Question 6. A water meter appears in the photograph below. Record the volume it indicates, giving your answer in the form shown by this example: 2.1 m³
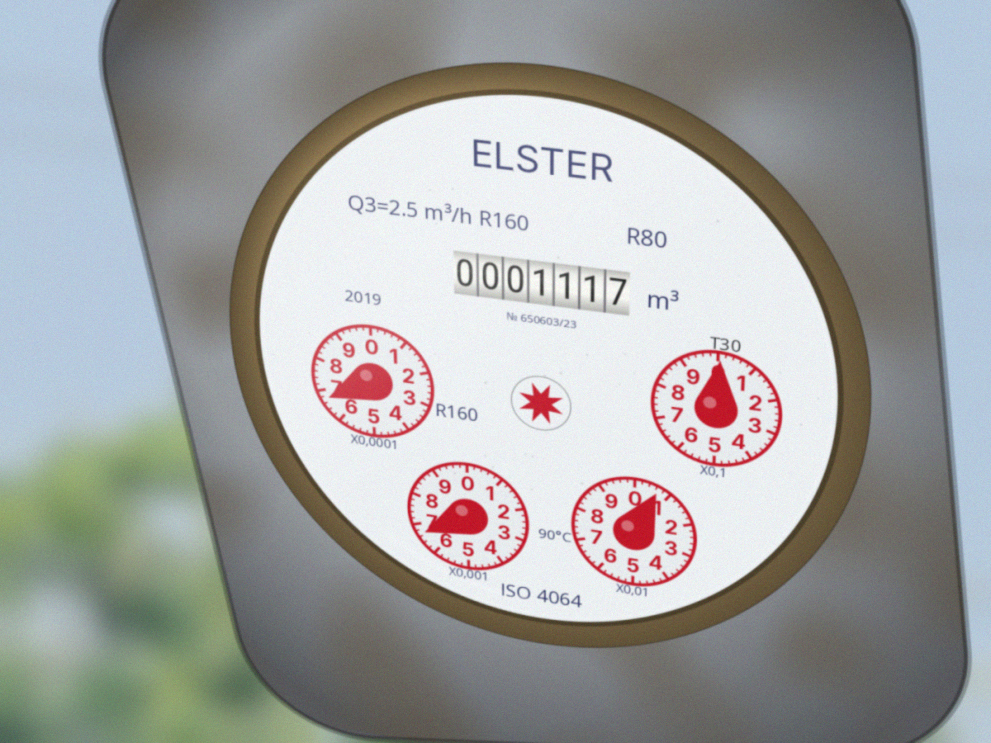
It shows 1117.0066 m³
